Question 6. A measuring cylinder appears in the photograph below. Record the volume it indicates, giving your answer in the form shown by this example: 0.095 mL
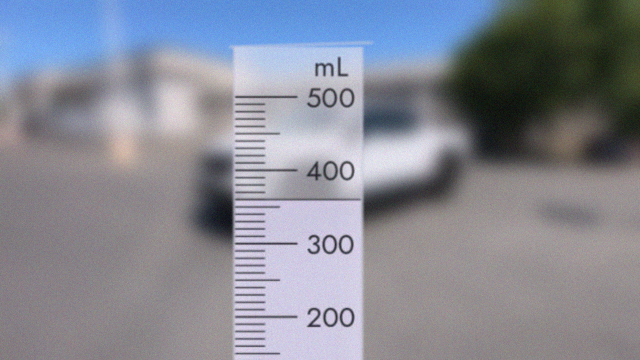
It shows 360 mL
